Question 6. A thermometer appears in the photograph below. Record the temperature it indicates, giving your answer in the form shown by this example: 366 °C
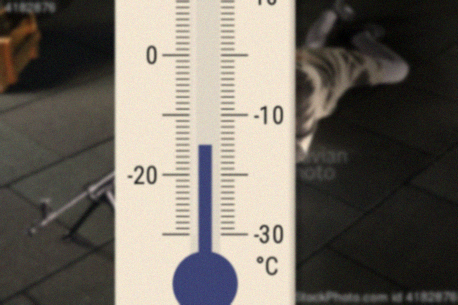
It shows -15 °C
